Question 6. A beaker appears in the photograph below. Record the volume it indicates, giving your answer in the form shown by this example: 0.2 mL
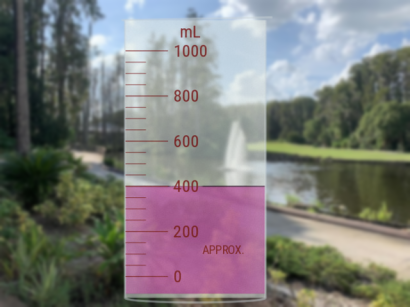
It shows 400 mL
